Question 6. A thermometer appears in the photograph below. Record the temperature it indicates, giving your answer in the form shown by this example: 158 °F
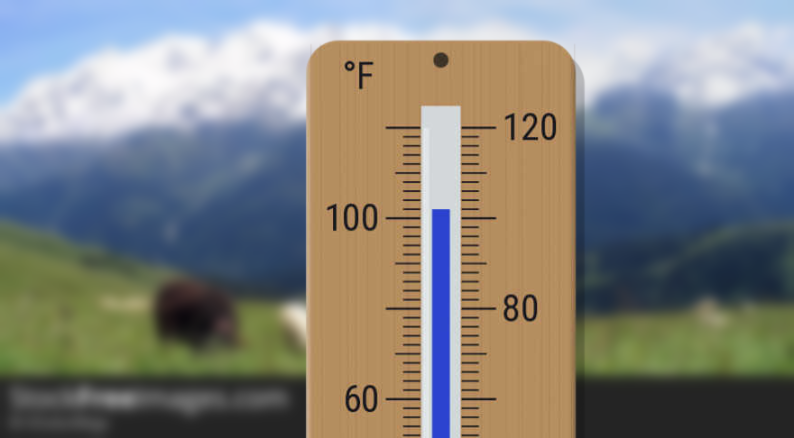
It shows 102 °F
